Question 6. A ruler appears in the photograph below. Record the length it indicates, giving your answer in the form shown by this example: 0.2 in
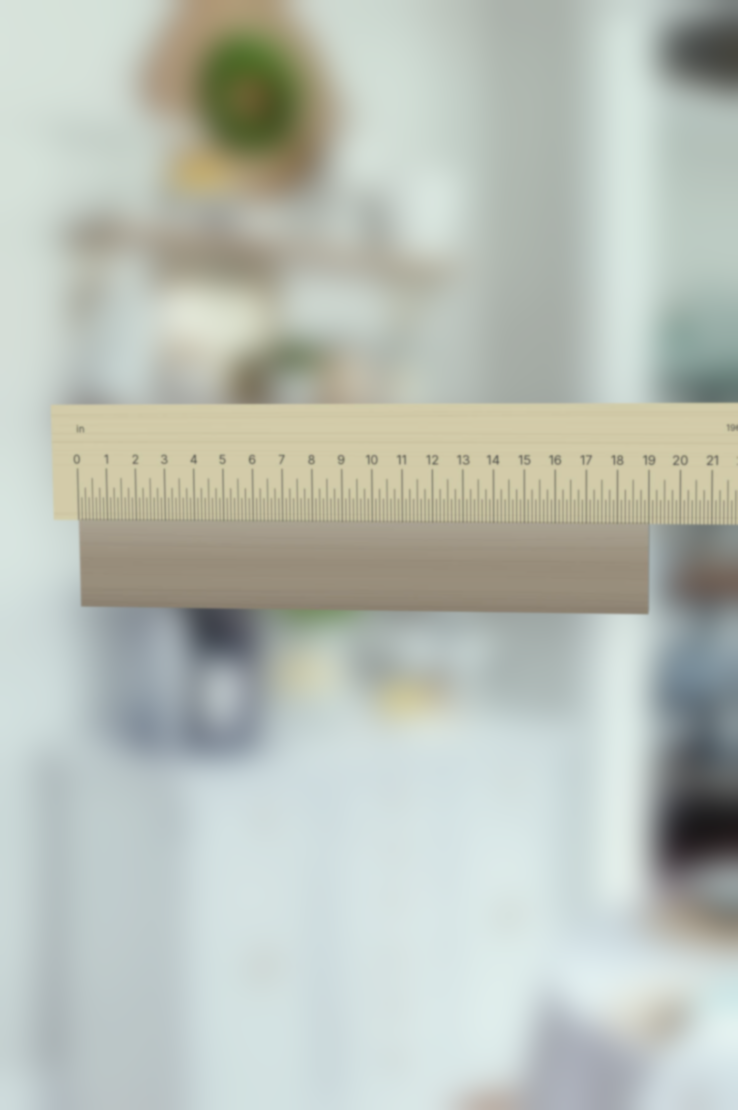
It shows 19 in
